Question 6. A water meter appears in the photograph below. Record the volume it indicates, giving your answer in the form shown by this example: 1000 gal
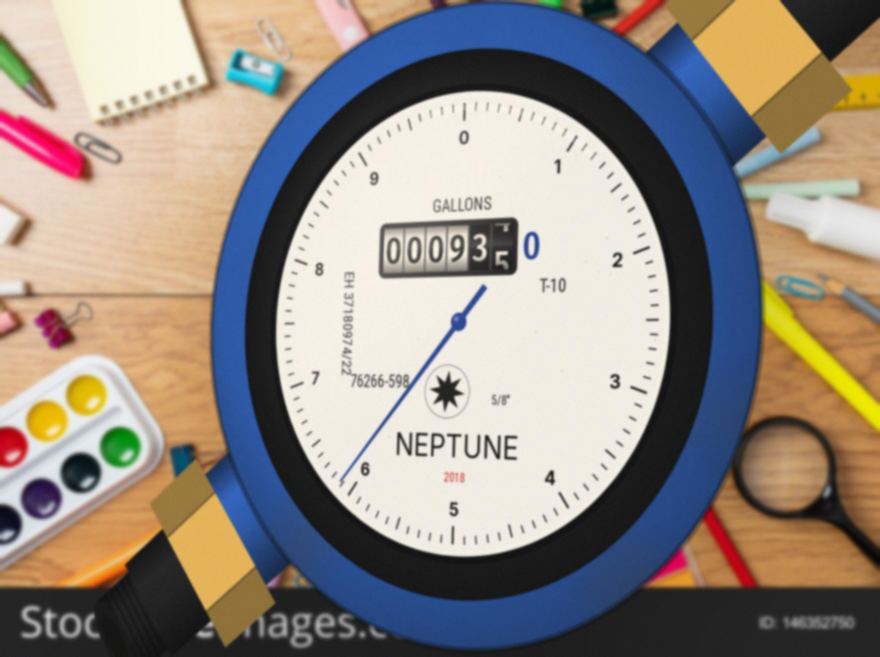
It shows 9346.1 gal
